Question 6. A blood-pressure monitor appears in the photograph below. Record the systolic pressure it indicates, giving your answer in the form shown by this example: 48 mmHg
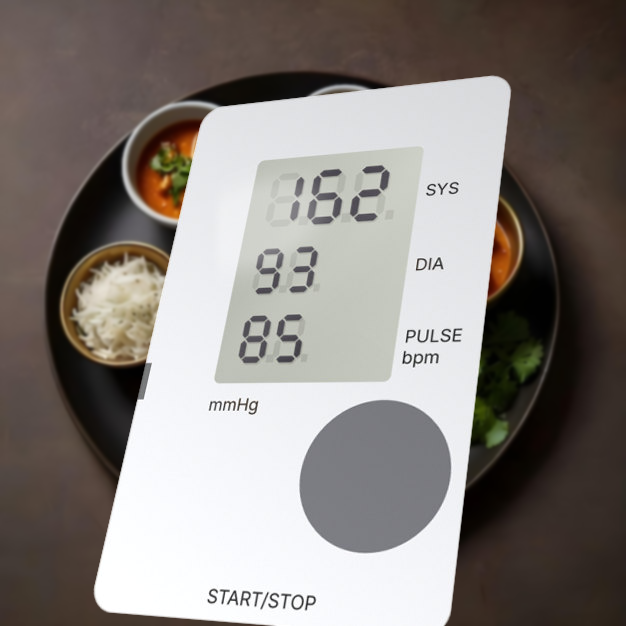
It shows 162 mmHg
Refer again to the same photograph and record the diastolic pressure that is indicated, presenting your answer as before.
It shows 93 mmHg
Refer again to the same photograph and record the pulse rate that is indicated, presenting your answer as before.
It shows 85 bpm
